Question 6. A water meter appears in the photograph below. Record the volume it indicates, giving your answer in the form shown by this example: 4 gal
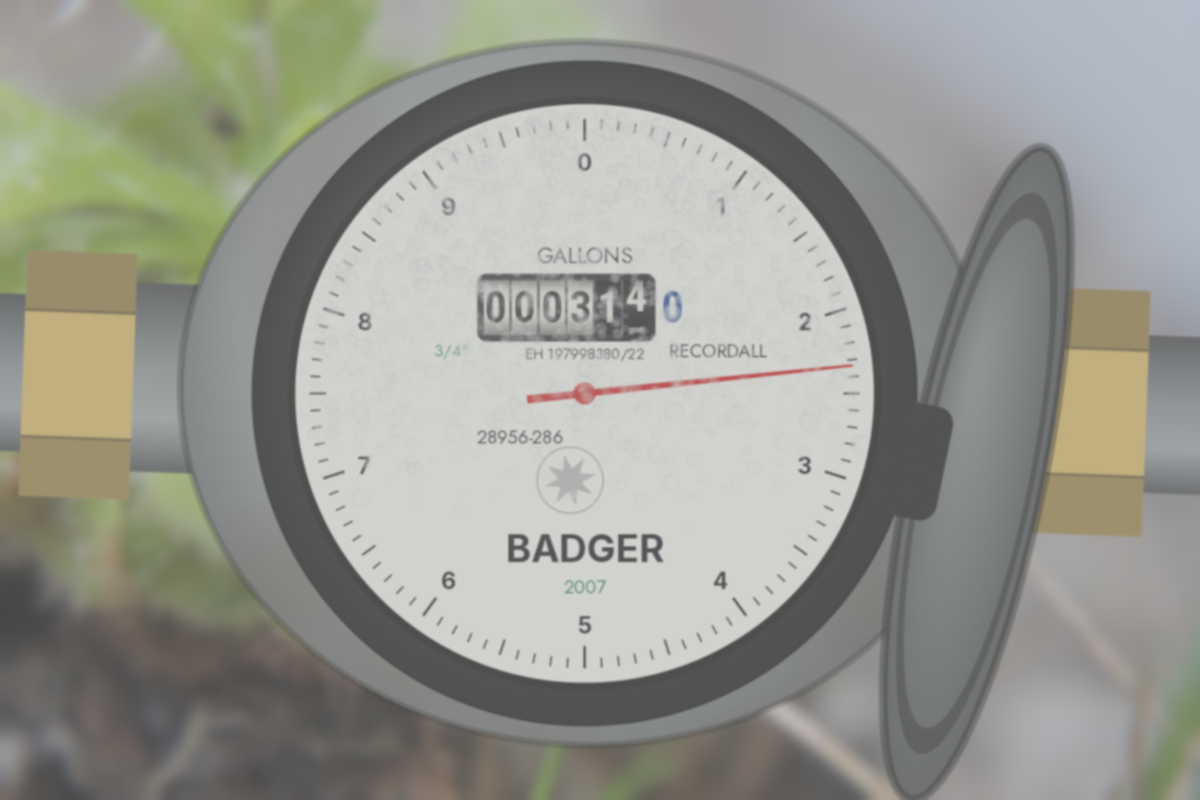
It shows 3142.3 gal
